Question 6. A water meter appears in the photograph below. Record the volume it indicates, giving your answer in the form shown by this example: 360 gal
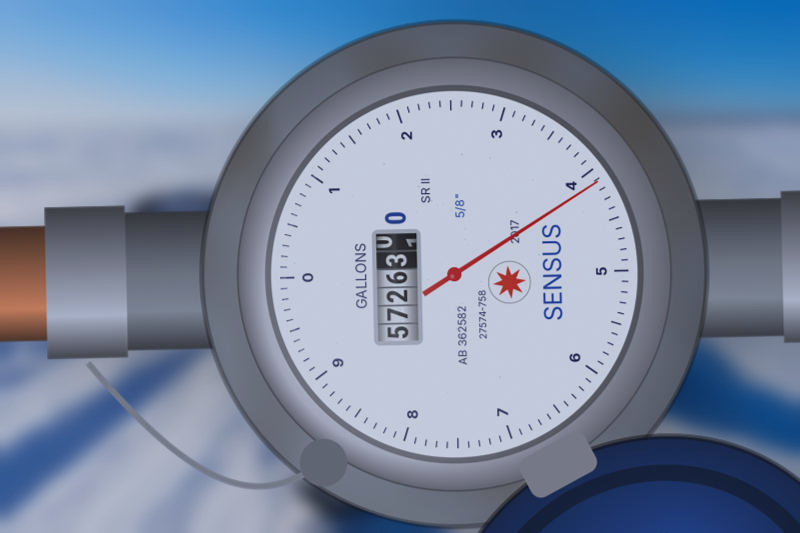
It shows 5726304.1 gal
